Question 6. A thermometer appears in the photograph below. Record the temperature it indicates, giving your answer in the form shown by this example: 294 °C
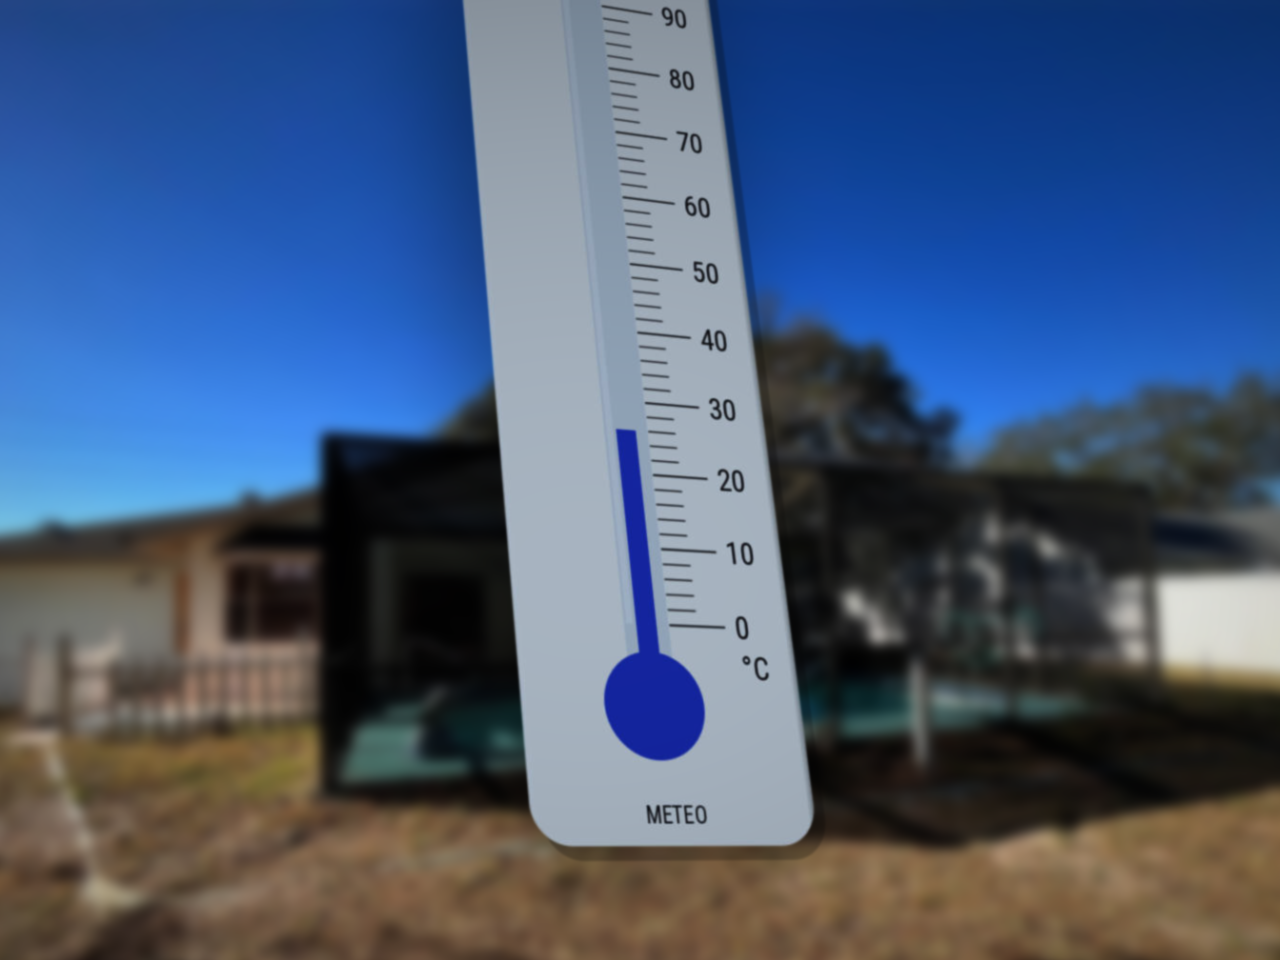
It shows 26 °C
